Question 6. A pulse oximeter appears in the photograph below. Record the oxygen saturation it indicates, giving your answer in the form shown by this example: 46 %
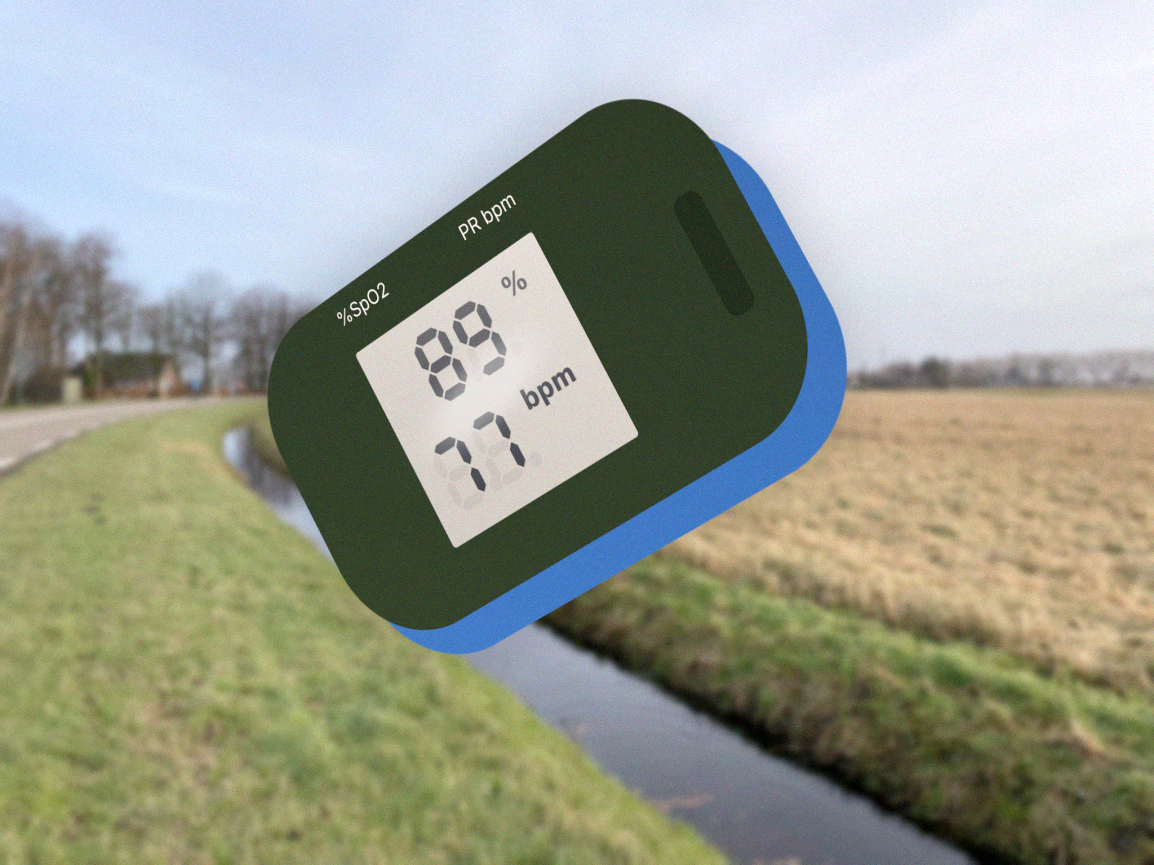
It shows 89 %
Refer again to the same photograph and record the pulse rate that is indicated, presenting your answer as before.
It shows 77 bpm
